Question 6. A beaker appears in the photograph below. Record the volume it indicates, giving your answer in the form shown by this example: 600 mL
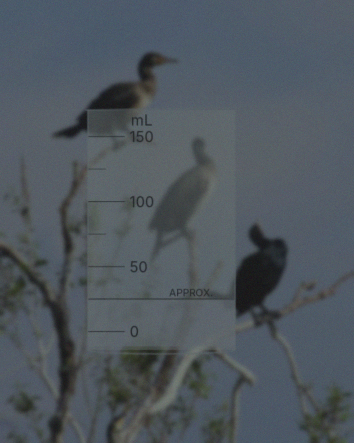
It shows 25 mL
